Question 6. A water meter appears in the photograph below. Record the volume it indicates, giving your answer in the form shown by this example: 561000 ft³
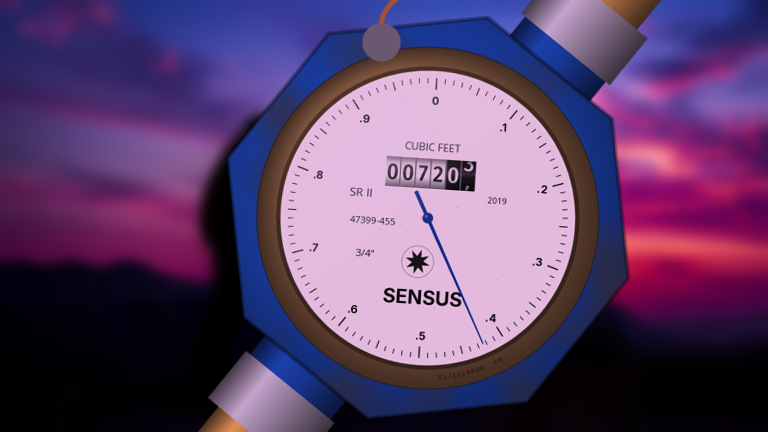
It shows 7203.42 ft³
